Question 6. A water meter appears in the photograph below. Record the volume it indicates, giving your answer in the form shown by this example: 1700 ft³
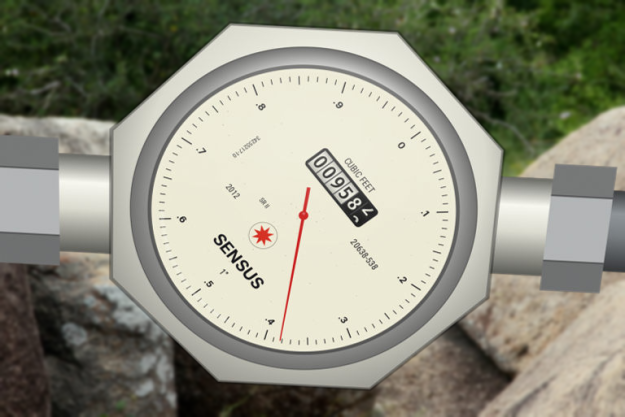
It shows 9582.38 ft³
